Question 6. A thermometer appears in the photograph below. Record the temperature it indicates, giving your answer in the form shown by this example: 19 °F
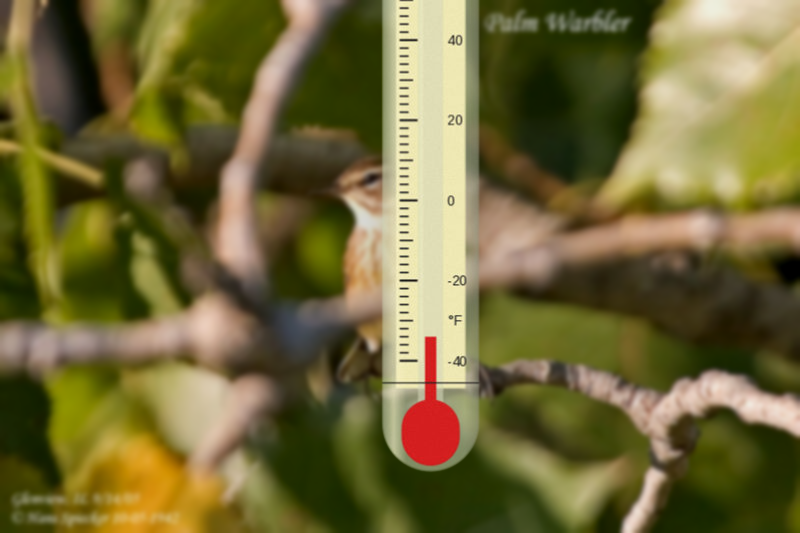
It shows -34 °F
